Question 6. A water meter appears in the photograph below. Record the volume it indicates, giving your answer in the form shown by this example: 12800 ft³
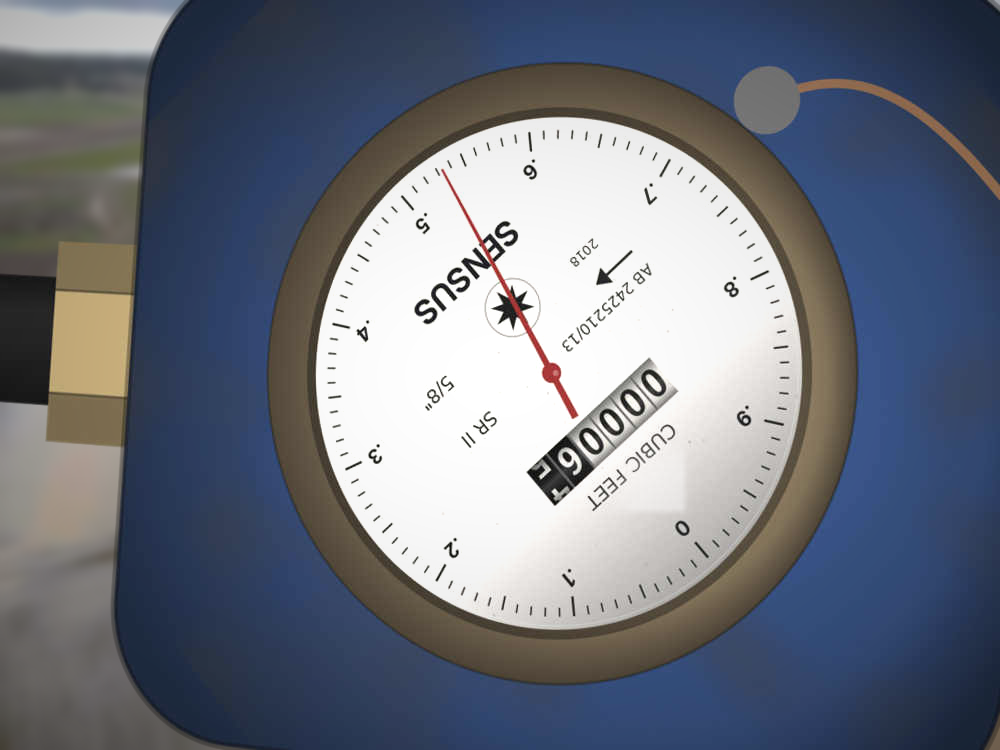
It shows 64.53 ft³
